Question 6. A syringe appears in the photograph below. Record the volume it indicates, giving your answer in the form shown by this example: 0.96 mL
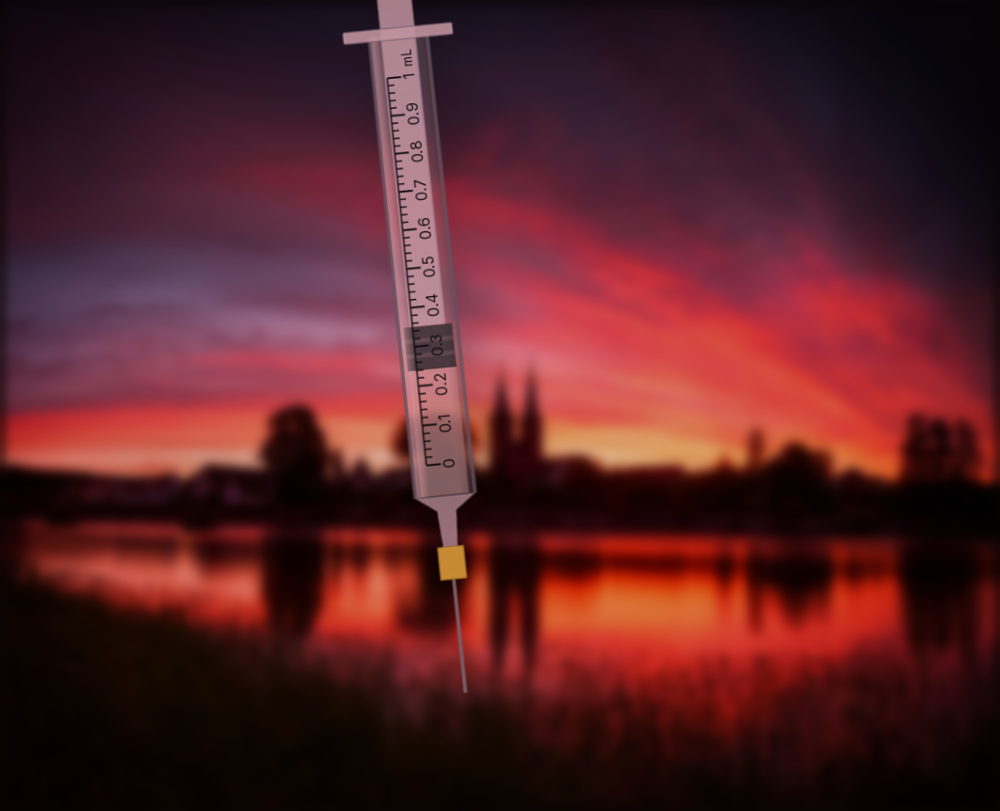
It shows 0.24 mL
